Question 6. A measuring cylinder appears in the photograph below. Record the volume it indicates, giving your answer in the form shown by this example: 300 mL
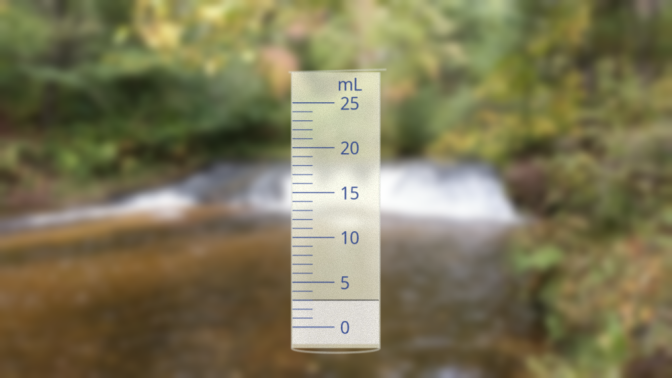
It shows 3 mL
